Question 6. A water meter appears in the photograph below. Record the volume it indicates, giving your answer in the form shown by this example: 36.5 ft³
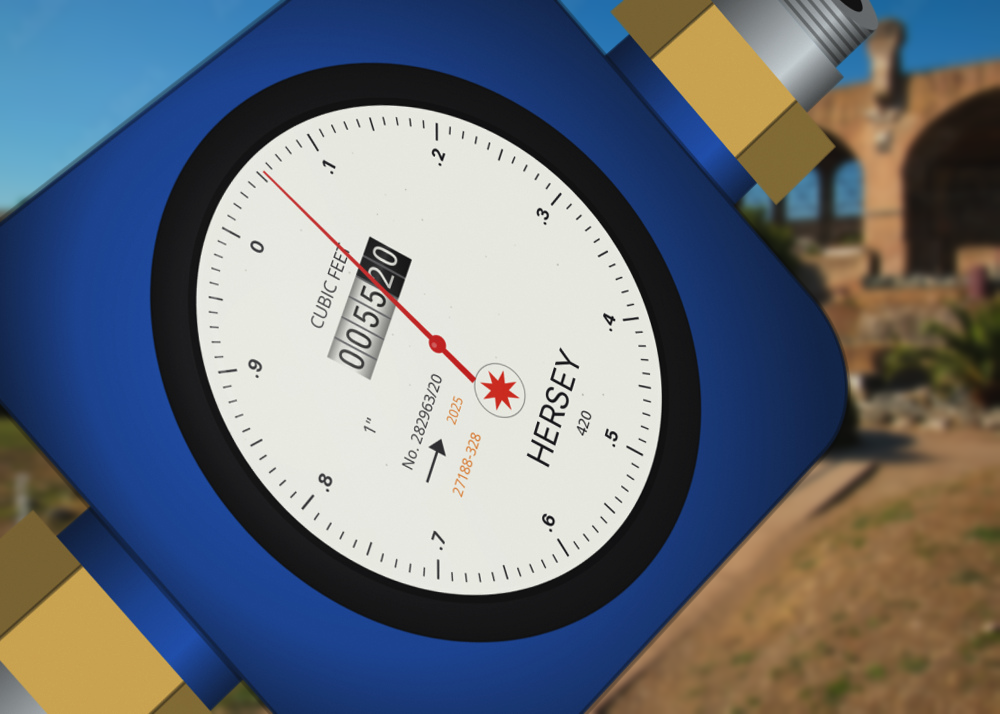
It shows 5520.05 ft³
